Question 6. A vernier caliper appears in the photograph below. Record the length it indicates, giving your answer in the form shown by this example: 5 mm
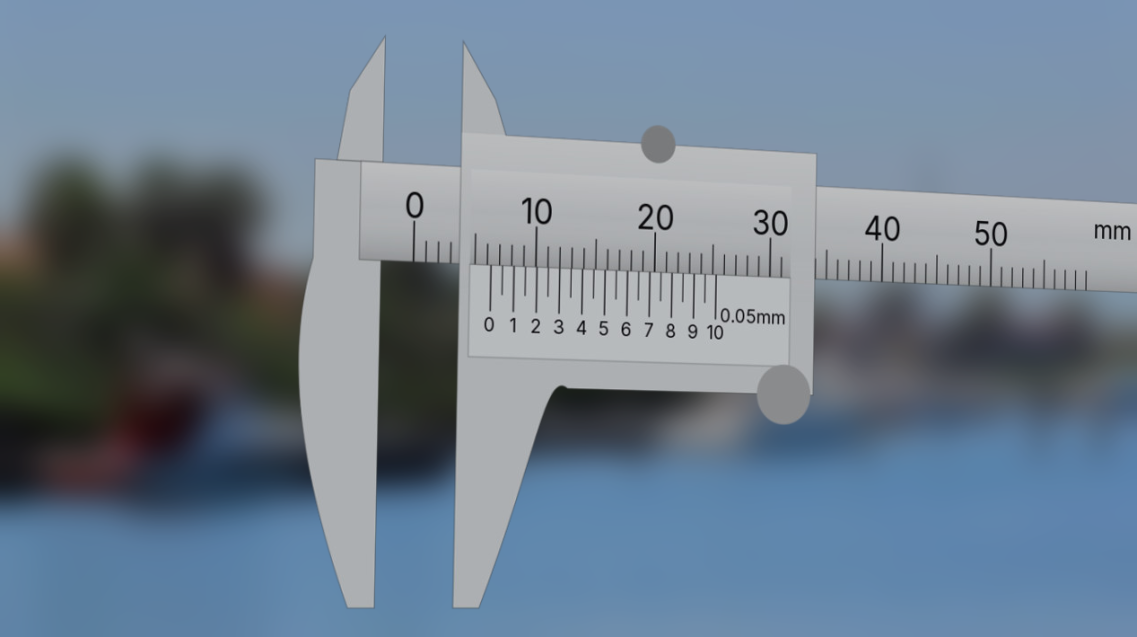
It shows 6.3 mm
